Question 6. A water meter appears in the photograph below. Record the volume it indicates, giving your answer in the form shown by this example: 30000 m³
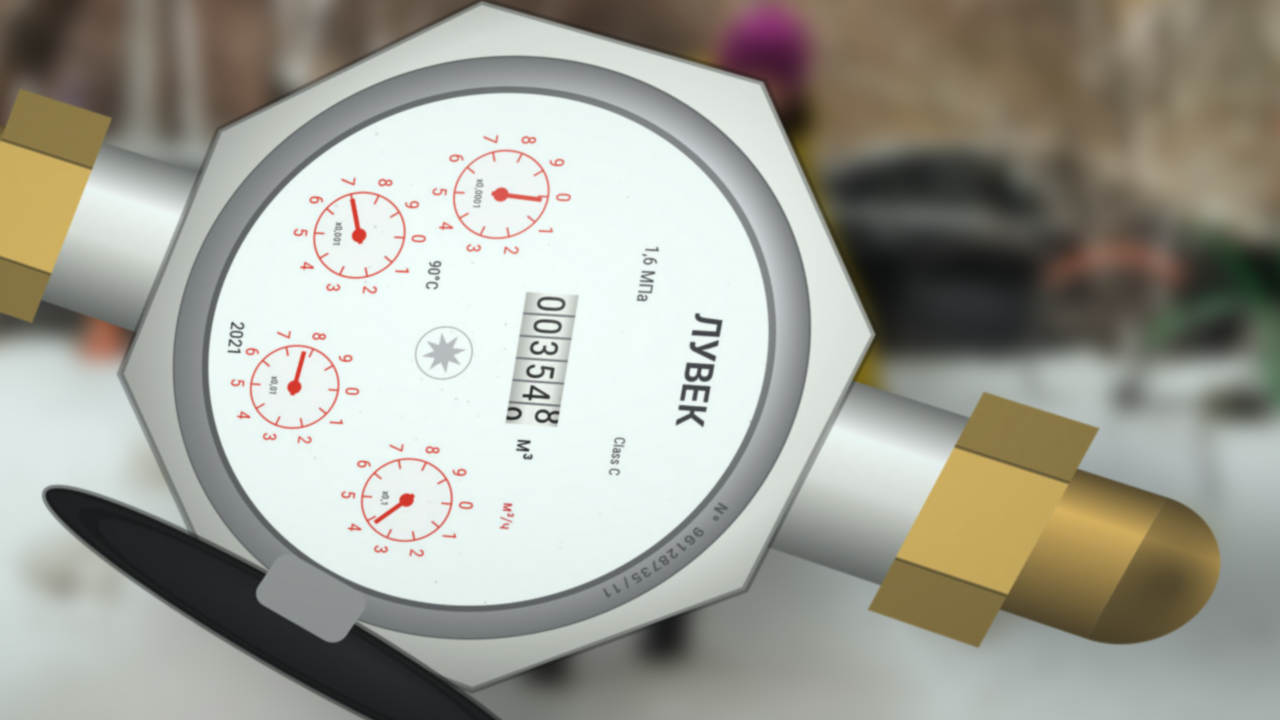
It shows 3548.3770 m³
